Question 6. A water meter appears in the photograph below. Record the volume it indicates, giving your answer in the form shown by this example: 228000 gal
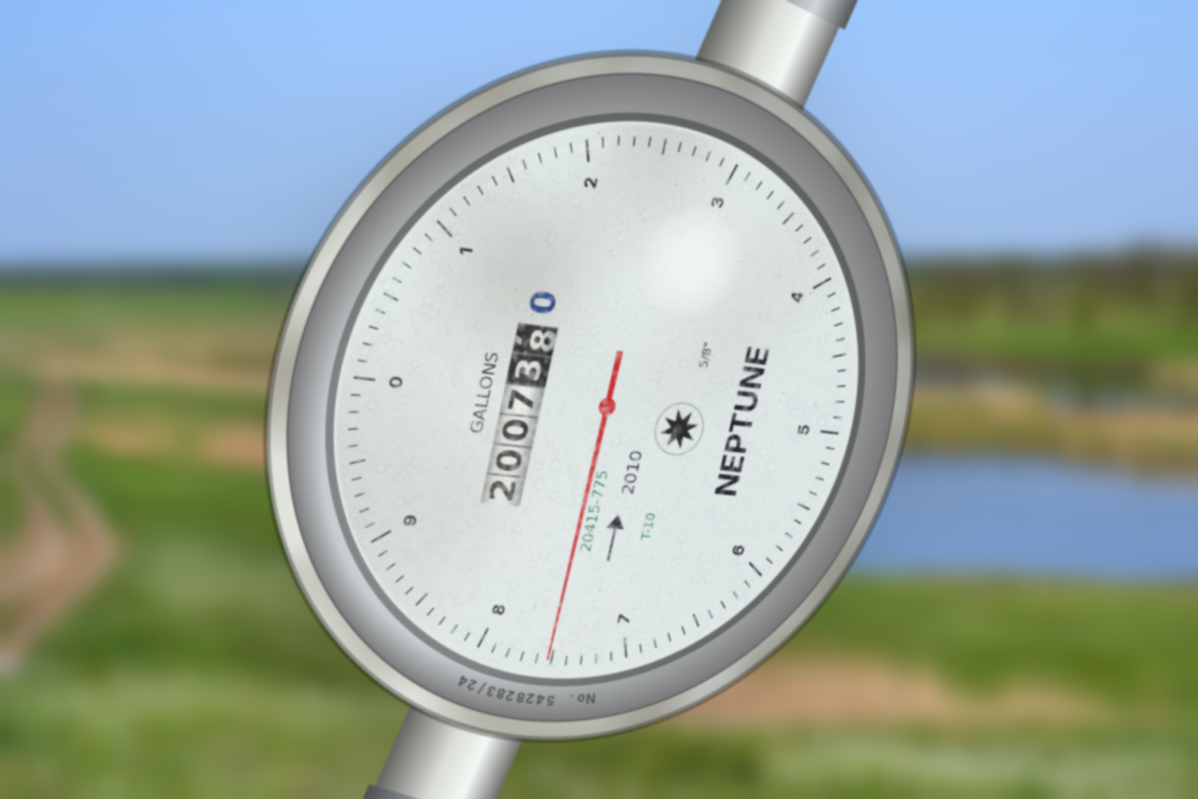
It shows 2007377.5 gal
